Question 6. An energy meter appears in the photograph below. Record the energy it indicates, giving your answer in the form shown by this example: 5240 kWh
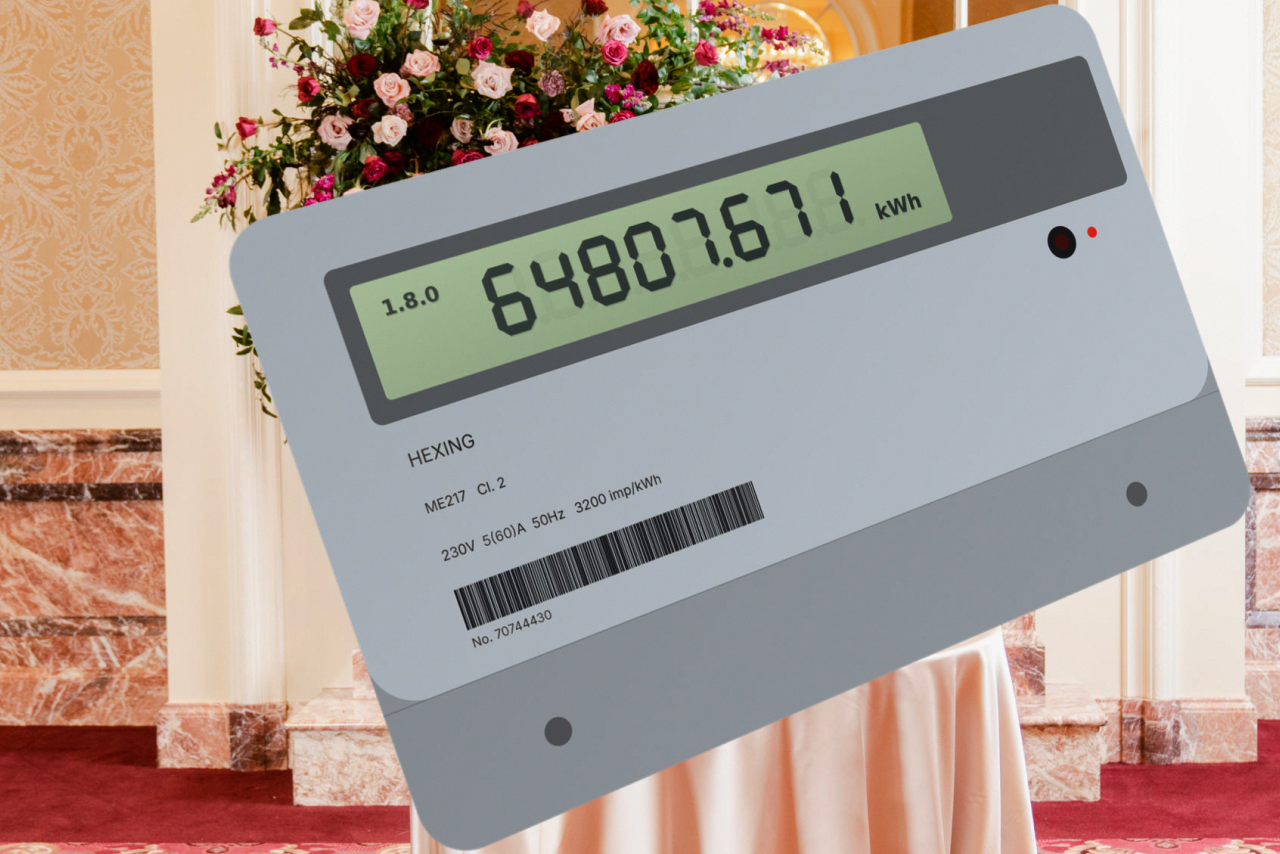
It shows 64807.671 kWh
